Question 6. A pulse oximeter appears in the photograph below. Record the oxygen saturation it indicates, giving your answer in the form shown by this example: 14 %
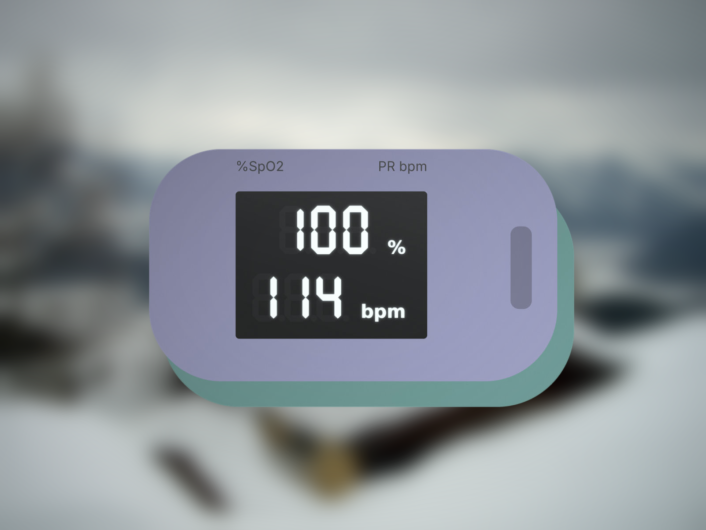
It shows 100 %
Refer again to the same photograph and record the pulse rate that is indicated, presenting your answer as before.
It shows 114 bpm
